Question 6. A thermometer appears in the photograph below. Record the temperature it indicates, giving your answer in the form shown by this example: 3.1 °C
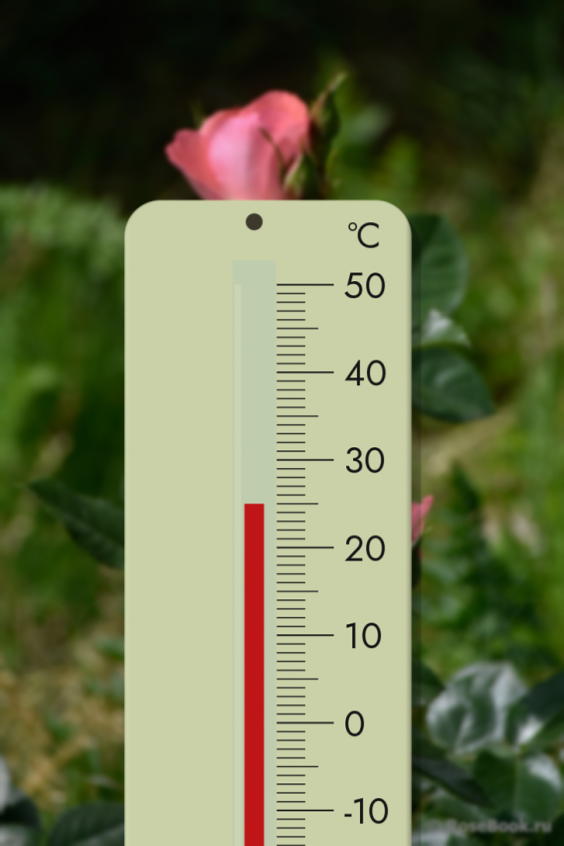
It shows 25 °C
